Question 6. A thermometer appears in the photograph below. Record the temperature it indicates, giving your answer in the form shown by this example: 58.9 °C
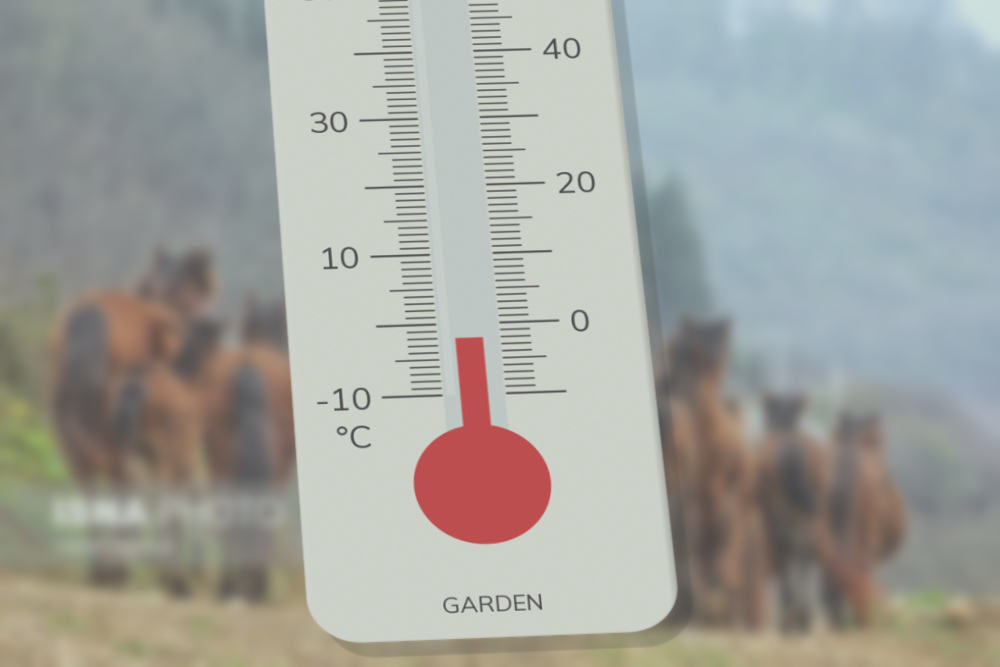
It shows -2 °C
